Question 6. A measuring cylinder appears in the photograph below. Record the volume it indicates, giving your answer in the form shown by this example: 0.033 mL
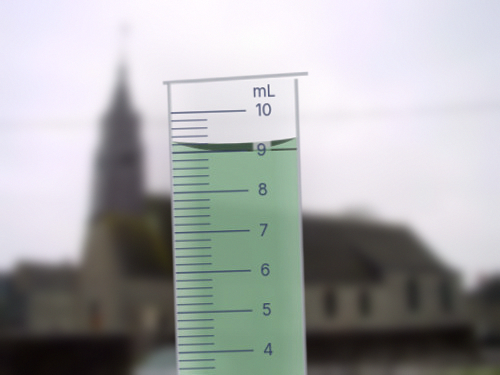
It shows 9 mL
